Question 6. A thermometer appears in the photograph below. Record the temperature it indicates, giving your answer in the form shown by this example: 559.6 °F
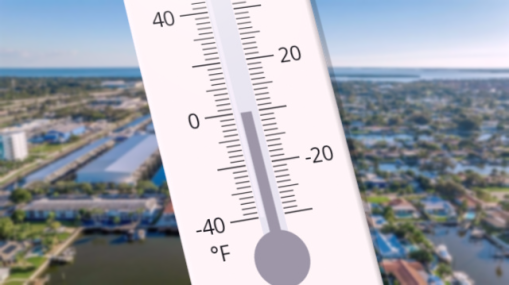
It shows 0 °F
